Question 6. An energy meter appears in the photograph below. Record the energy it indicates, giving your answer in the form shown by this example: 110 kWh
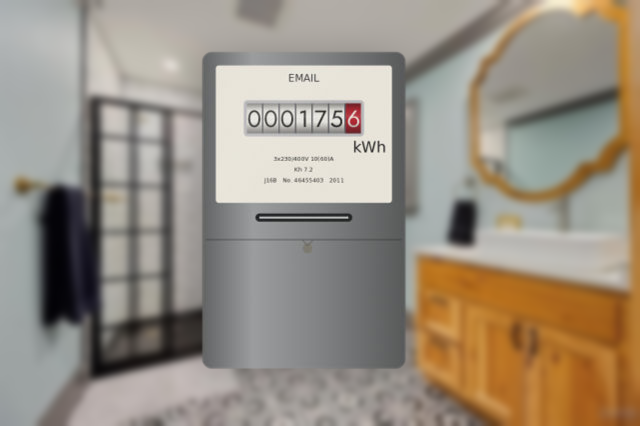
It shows 175.6 kWh
